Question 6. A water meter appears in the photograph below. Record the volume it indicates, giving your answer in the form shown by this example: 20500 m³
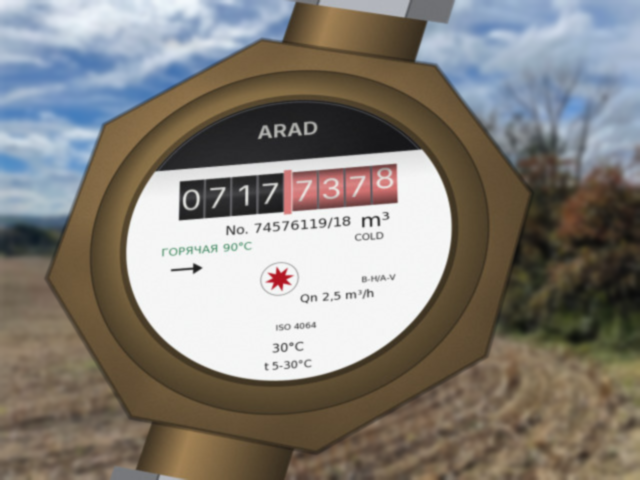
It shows 717.7378 m³
